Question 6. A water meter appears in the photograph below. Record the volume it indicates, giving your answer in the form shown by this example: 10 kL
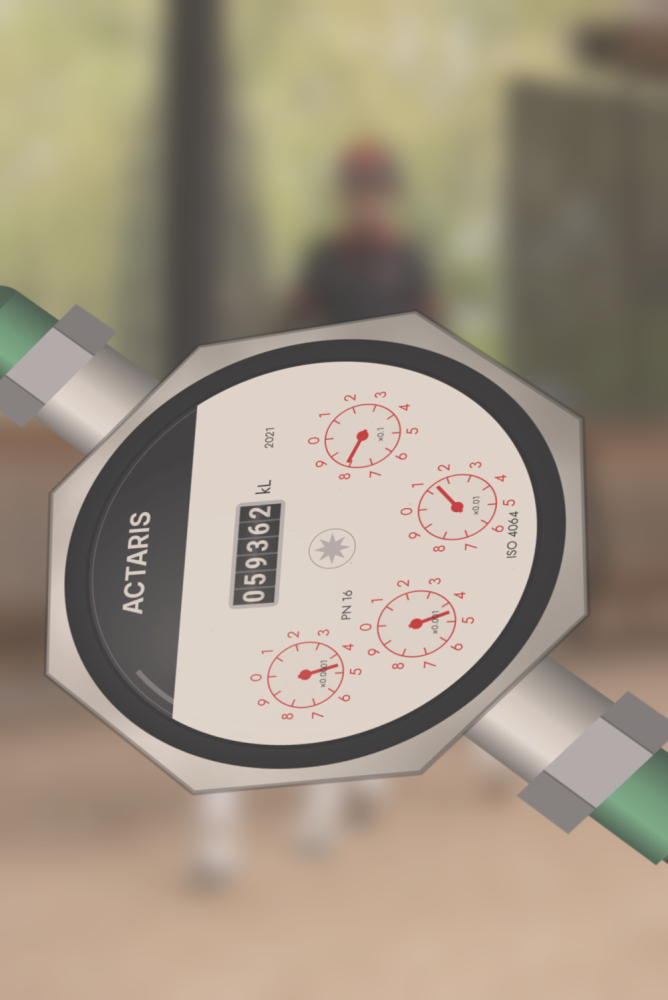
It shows 59362.8144 kL
